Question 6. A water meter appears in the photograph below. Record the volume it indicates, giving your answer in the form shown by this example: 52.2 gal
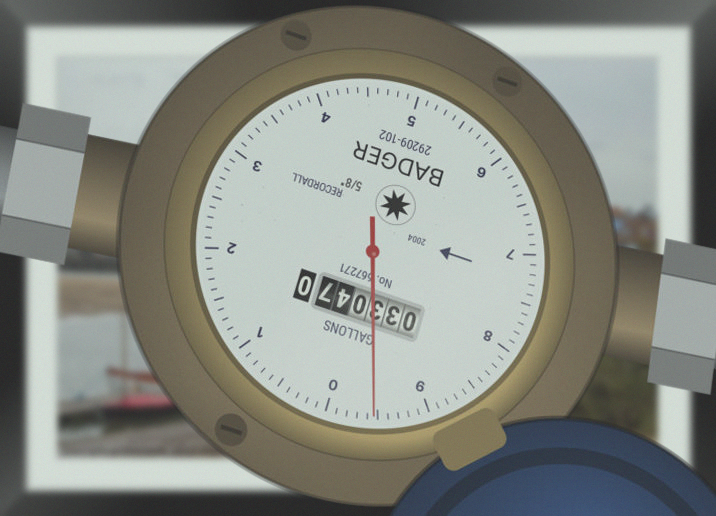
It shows 330469.5 gal
